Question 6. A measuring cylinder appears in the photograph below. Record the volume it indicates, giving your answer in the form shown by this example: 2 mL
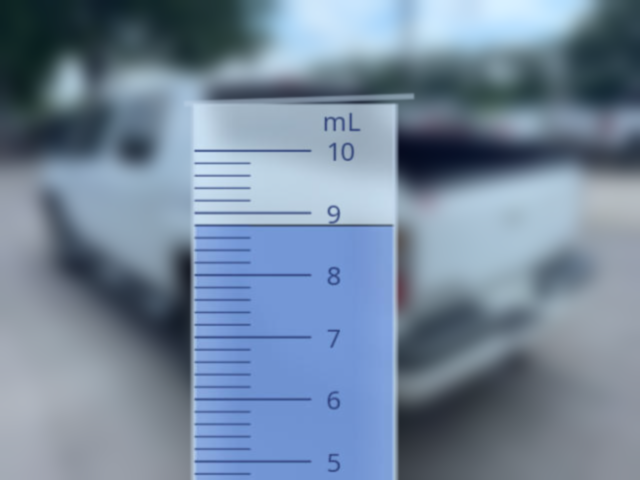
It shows 8.8 mL
